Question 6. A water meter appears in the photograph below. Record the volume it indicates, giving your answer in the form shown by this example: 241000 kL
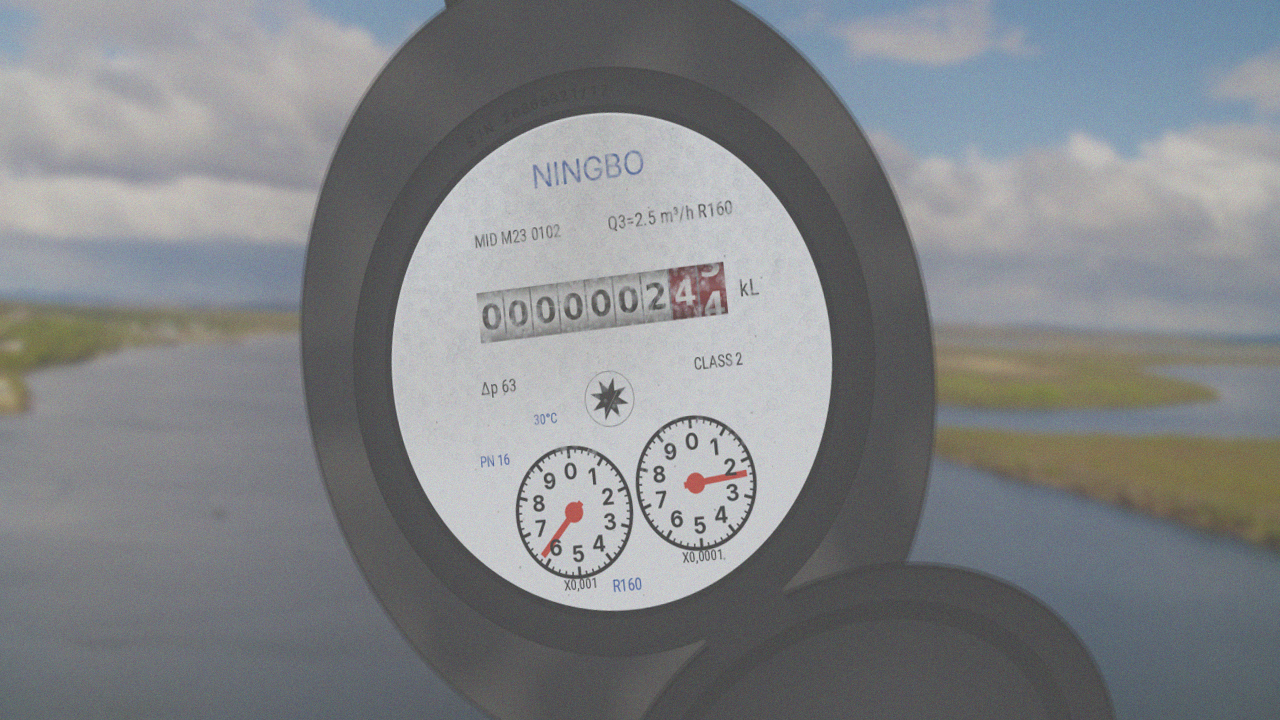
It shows 2.4362 kL
